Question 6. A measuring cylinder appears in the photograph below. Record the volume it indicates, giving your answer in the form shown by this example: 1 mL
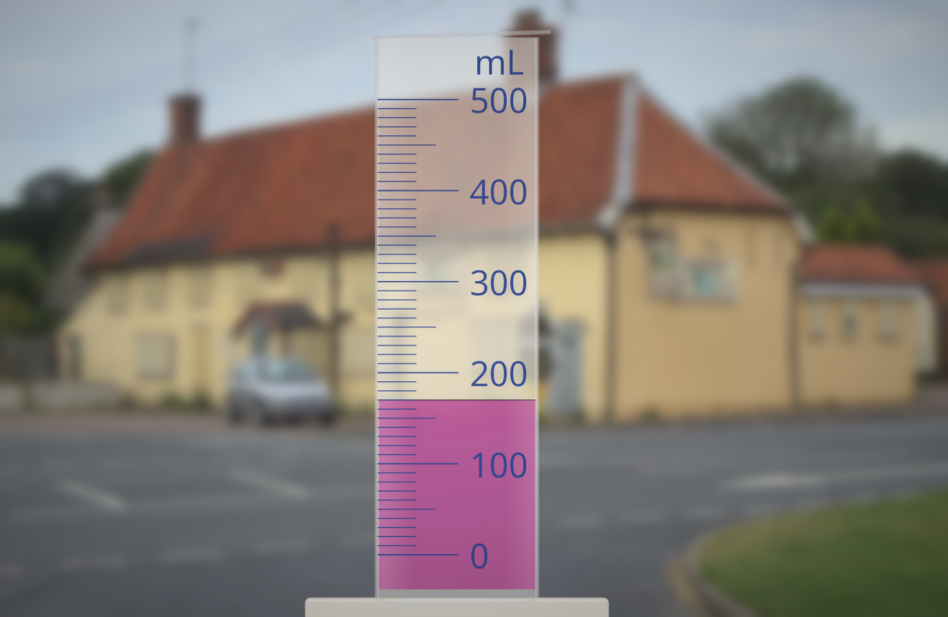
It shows 170 mL
